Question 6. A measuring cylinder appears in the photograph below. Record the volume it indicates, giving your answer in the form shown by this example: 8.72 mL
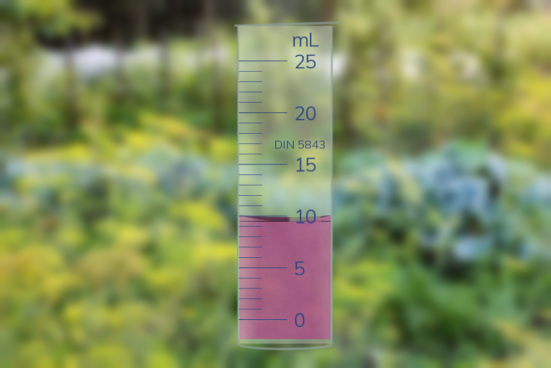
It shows 9.5 mL
